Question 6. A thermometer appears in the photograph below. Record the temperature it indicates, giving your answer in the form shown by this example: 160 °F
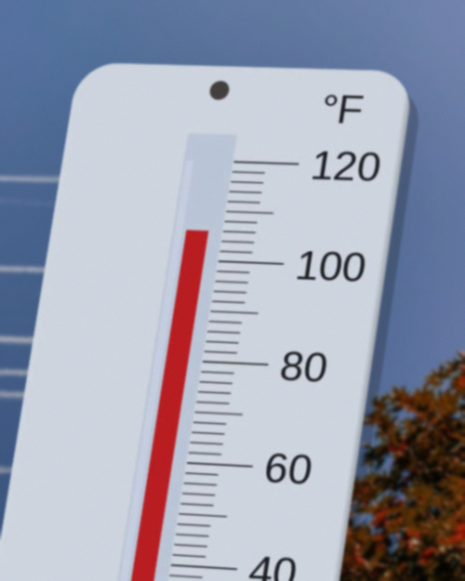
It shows 106 °F
